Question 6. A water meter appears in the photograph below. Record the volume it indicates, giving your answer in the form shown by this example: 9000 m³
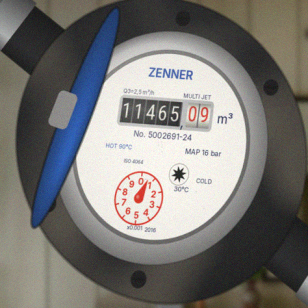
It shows 11465.090 m³
